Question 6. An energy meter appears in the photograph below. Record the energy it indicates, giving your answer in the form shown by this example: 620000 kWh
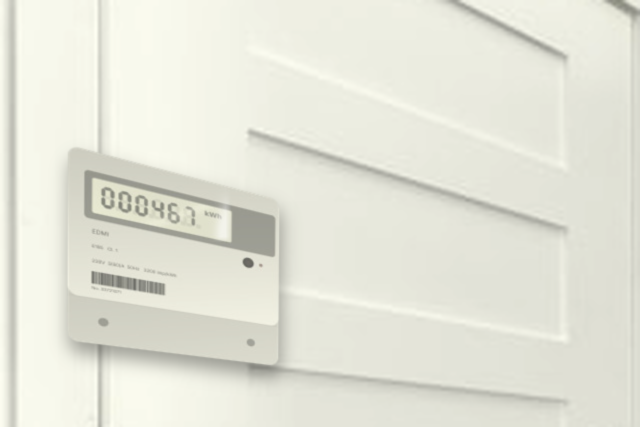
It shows 467 kWh
